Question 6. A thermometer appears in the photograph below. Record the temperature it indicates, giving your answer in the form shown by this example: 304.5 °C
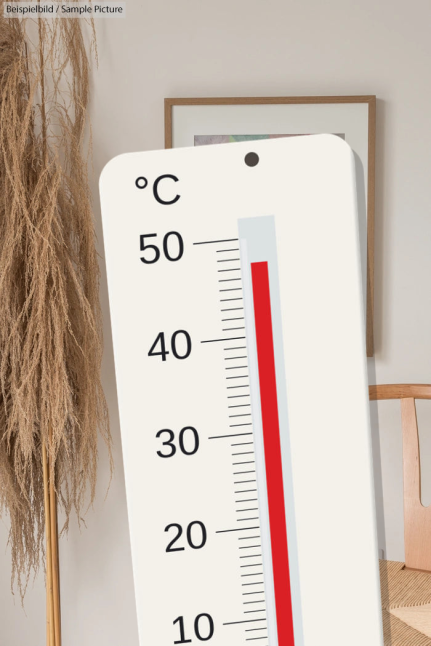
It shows 47.5 °C
